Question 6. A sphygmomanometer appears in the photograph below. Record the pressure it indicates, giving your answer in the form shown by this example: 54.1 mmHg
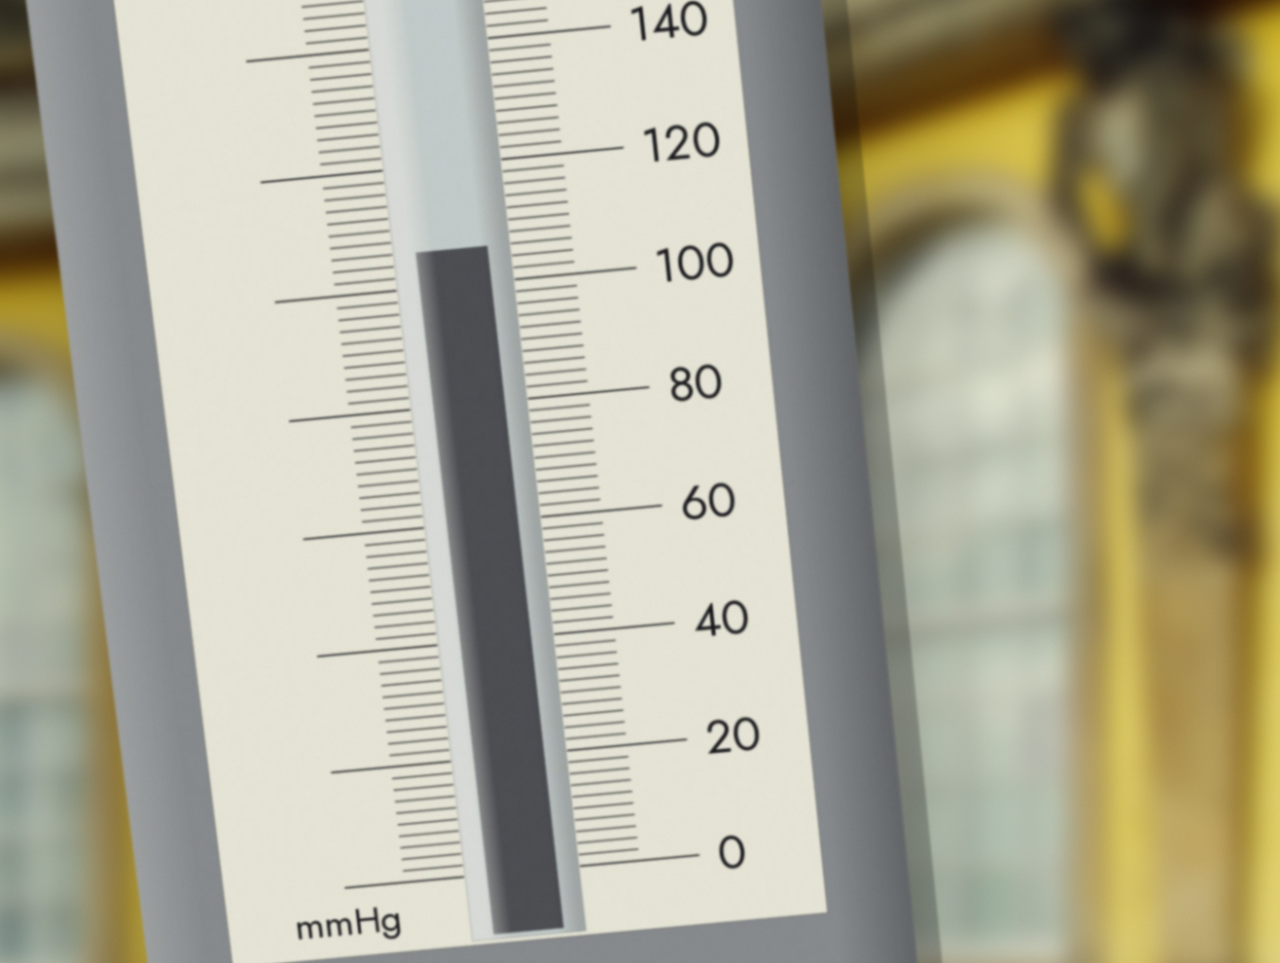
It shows 106 mmHg
